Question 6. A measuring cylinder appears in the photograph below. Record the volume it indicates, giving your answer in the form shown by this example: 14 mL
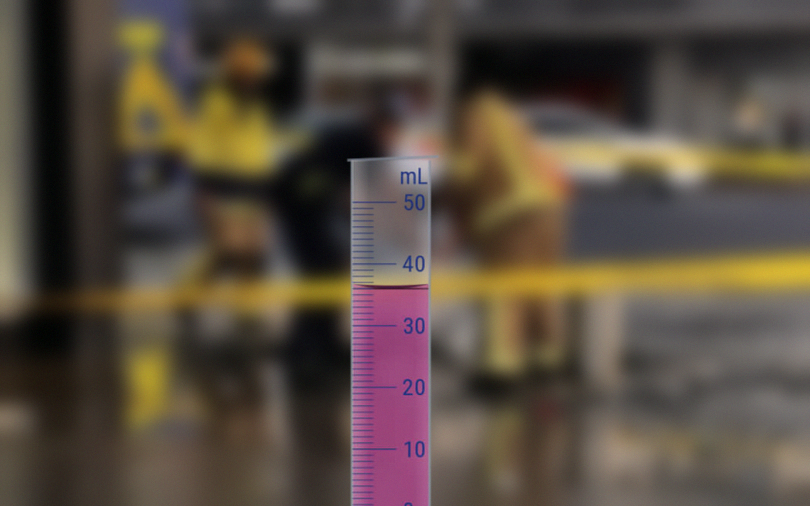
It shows 36 mL
